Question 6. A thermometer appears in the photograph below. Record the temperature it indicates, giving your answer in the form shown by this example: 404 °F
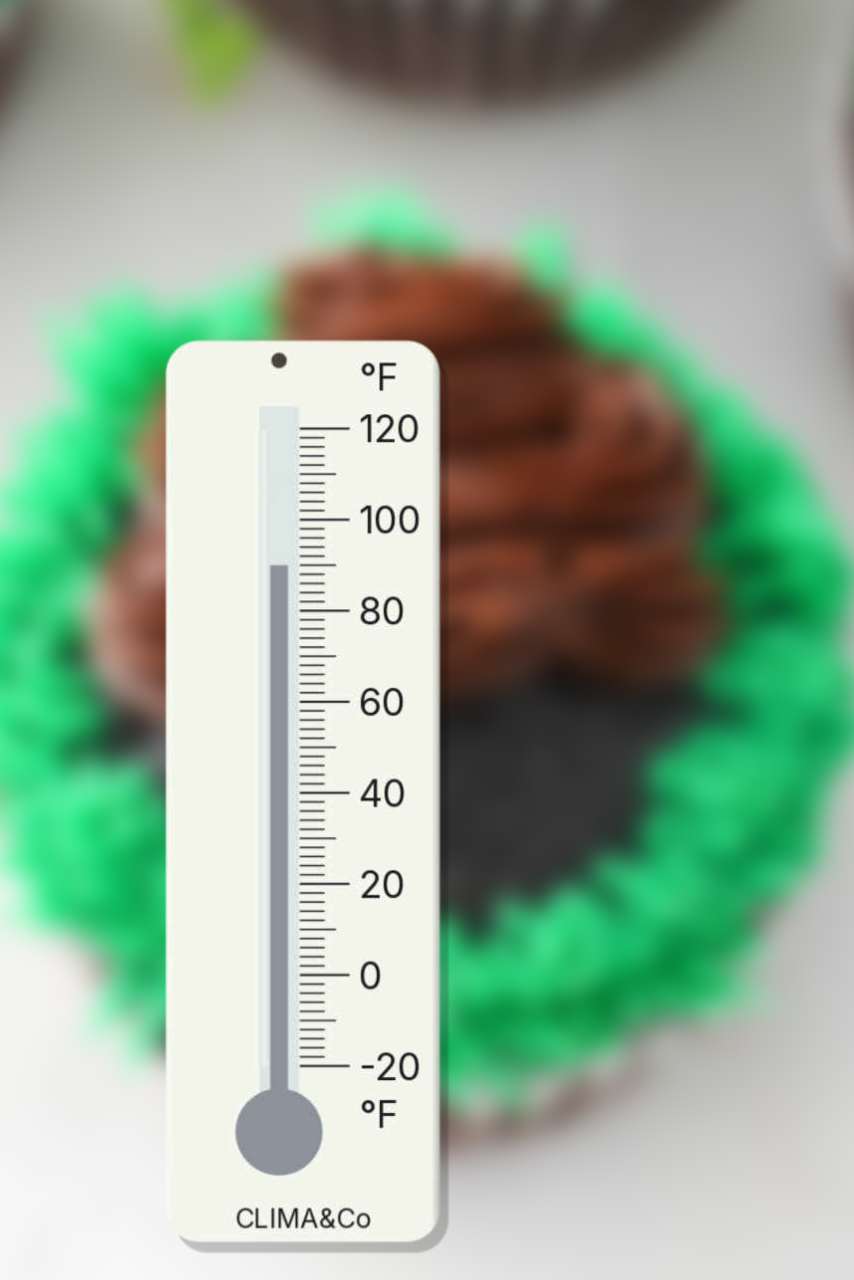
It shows 90 °F
